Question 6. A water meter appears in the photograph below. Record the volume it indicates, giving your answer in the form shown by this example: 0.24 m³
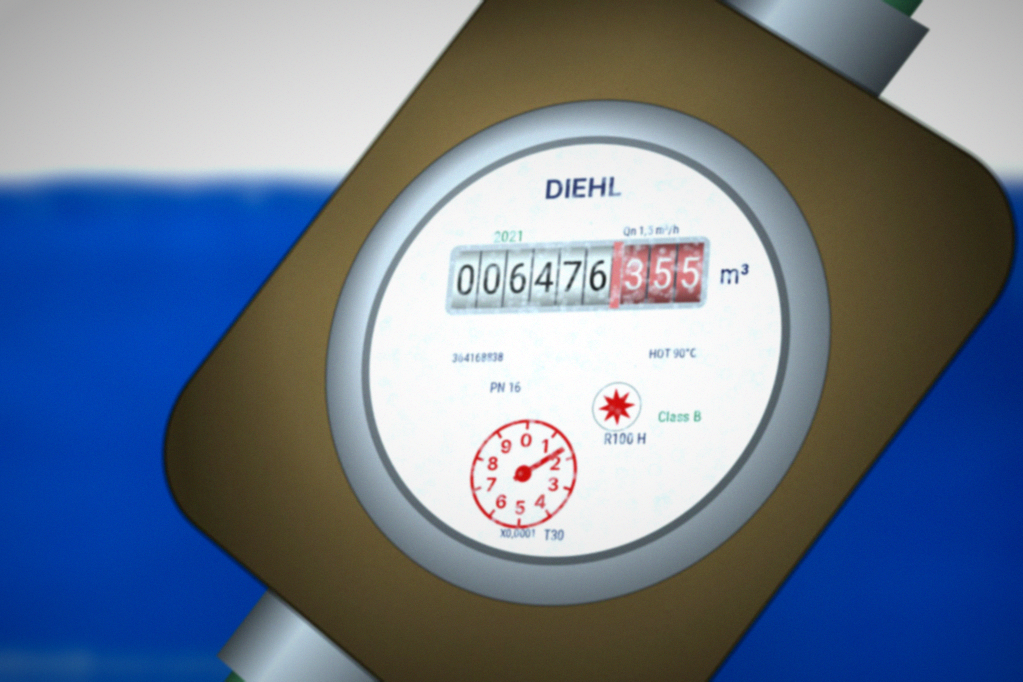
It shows 6476.3551 m³
